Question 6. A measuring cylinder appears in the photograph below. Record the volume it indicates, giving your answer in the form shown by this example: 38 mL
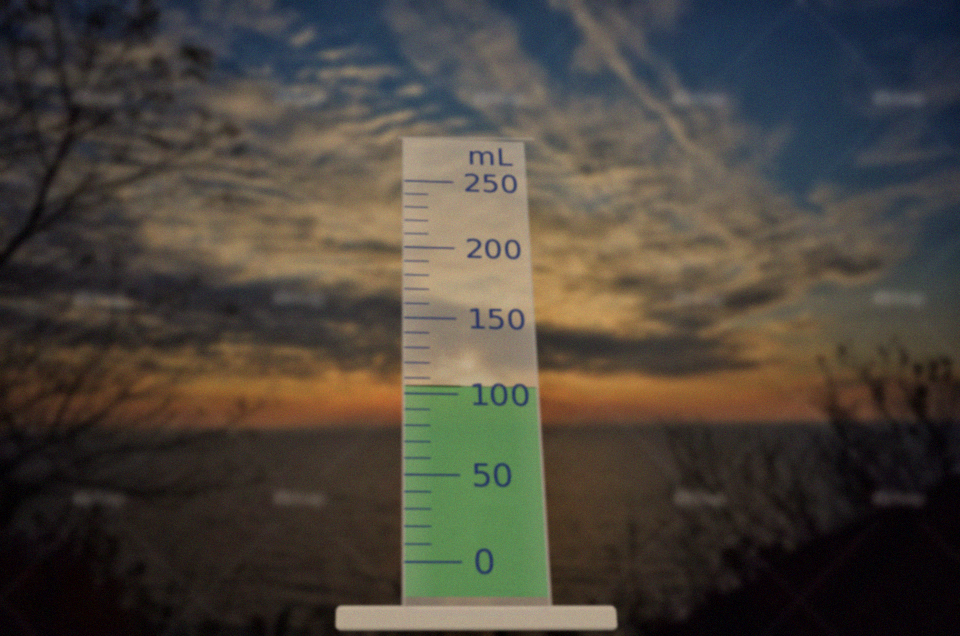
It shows 105 mL
